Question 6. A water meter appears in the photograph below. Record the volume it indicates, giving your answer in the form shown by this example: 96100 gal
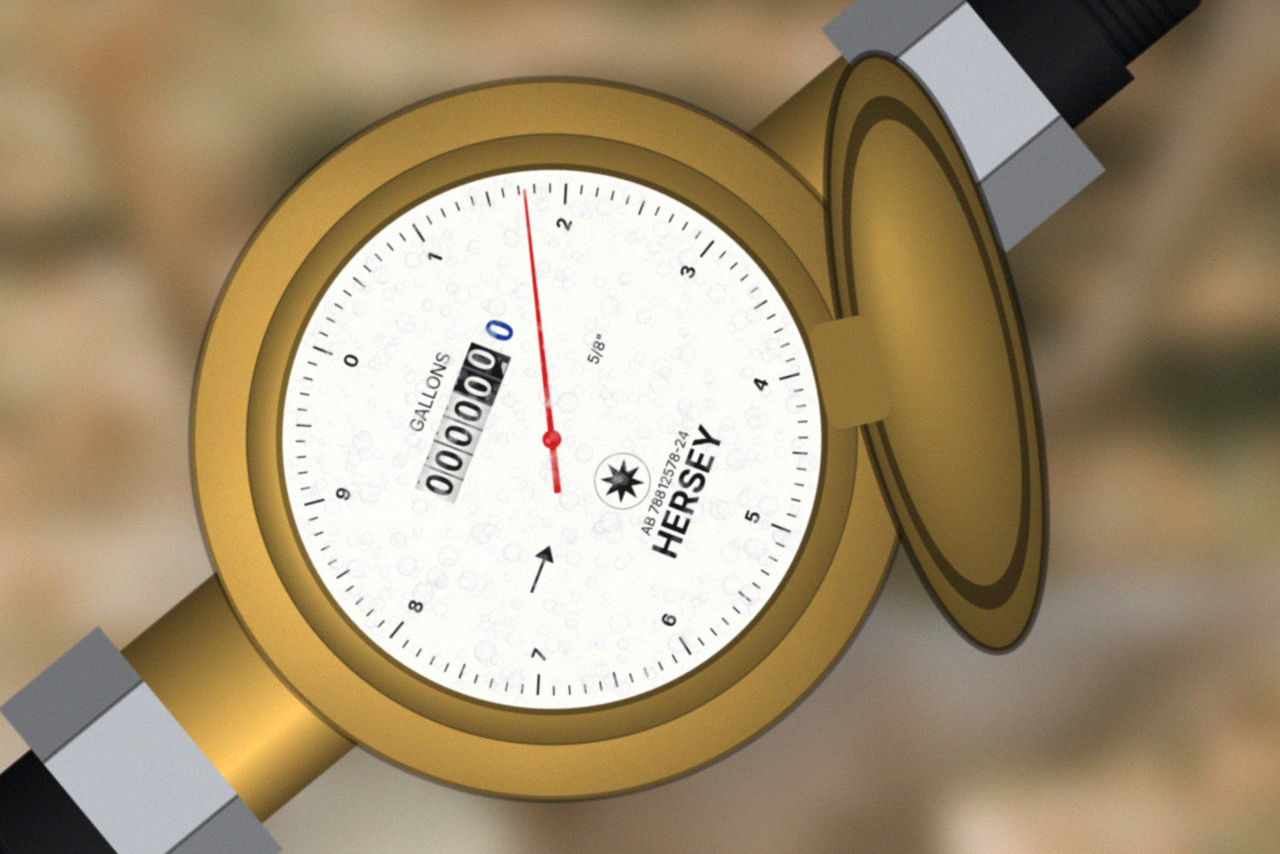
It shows 1.7 gal
